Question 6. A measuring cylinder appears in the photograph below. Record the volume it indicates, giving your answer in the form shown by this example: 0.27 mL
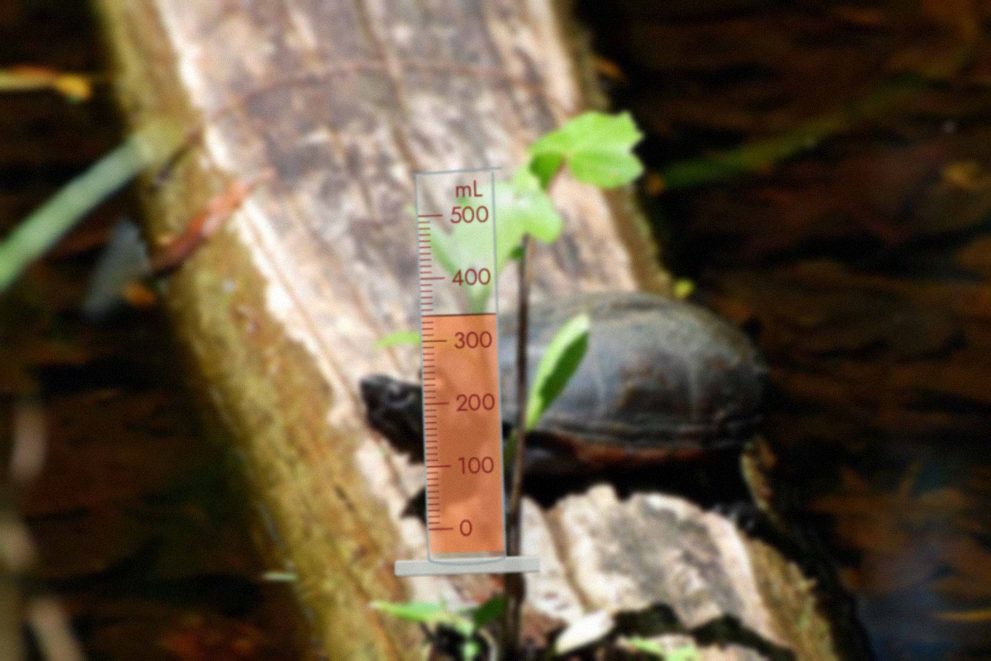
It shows 340 mL
